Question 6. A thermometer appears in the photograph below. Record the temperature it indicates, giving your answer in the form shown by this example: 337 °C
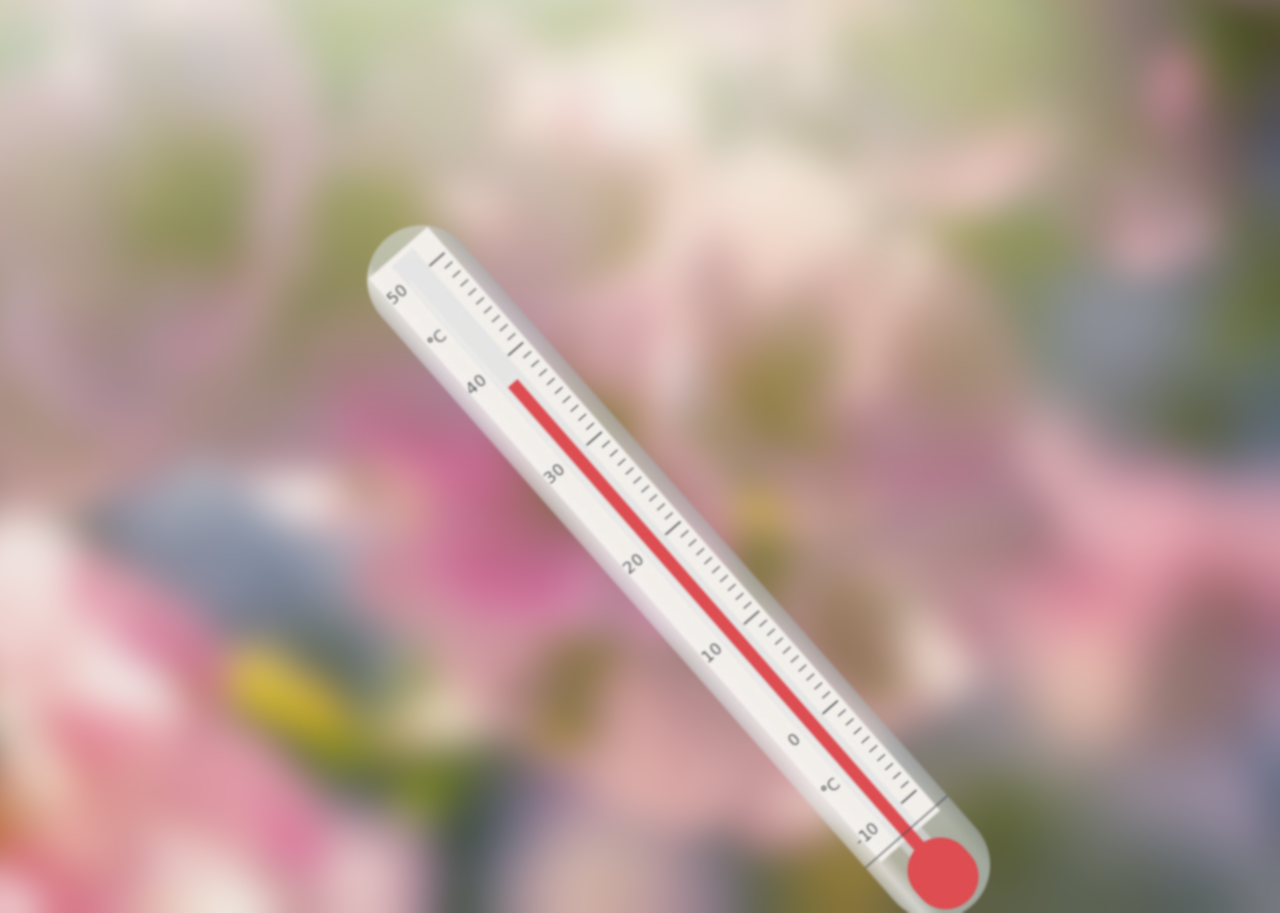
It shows 38 °C
